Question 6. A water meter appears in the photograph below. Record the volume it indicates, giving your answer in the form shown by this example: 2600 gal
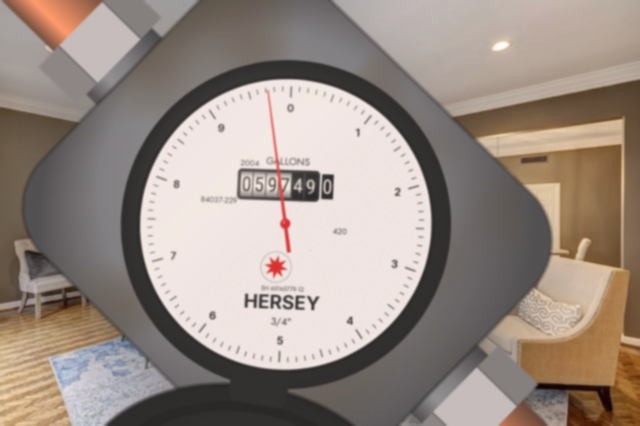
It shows 597489.7 gal
